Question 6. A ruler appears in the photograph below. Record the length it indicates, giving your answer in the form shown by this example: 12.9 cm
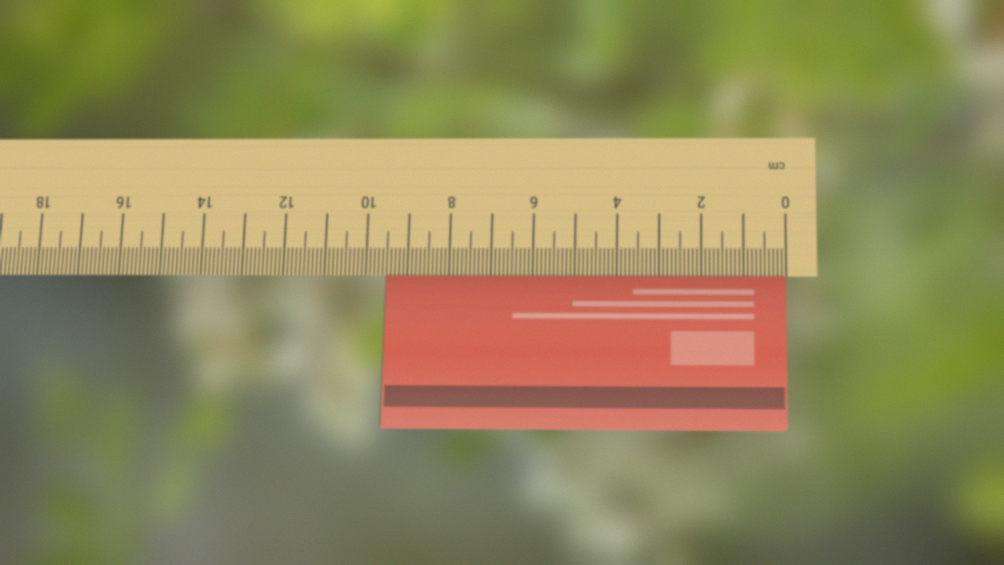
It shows 9.5 cm
